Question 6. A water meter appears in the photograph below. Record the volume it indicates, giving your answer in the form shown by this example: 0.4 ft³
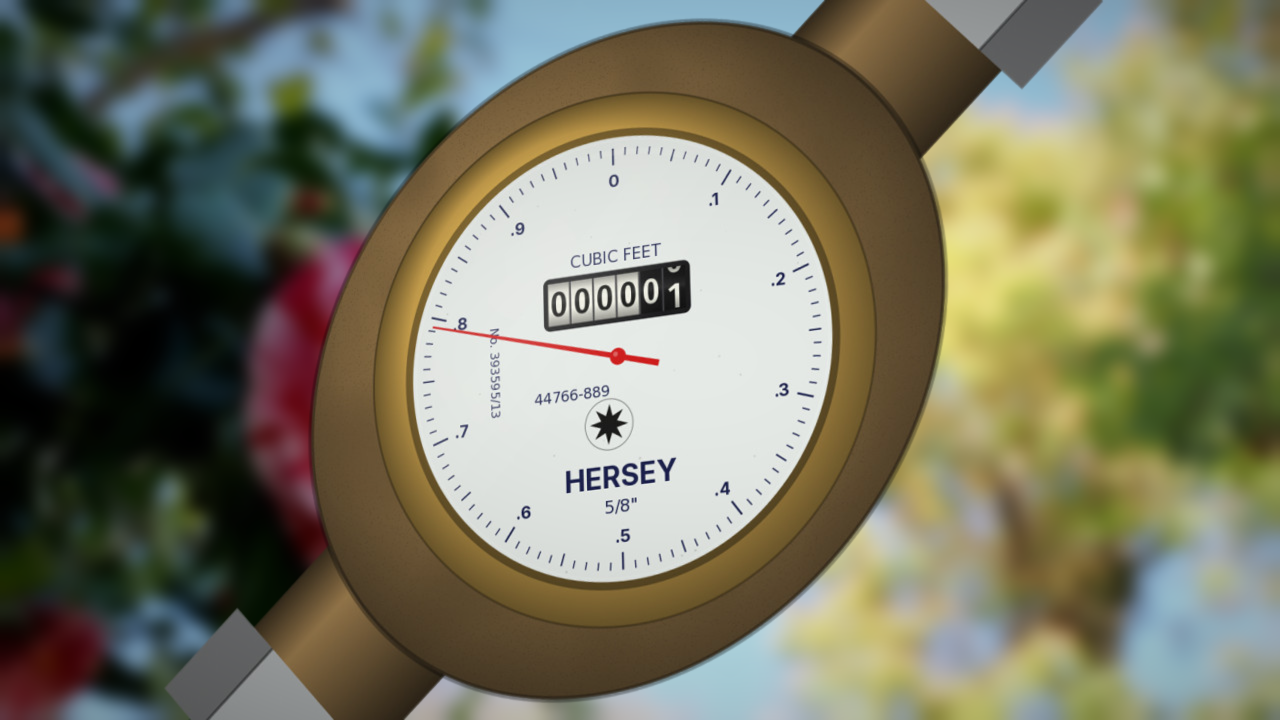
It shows 0.79 ft³
